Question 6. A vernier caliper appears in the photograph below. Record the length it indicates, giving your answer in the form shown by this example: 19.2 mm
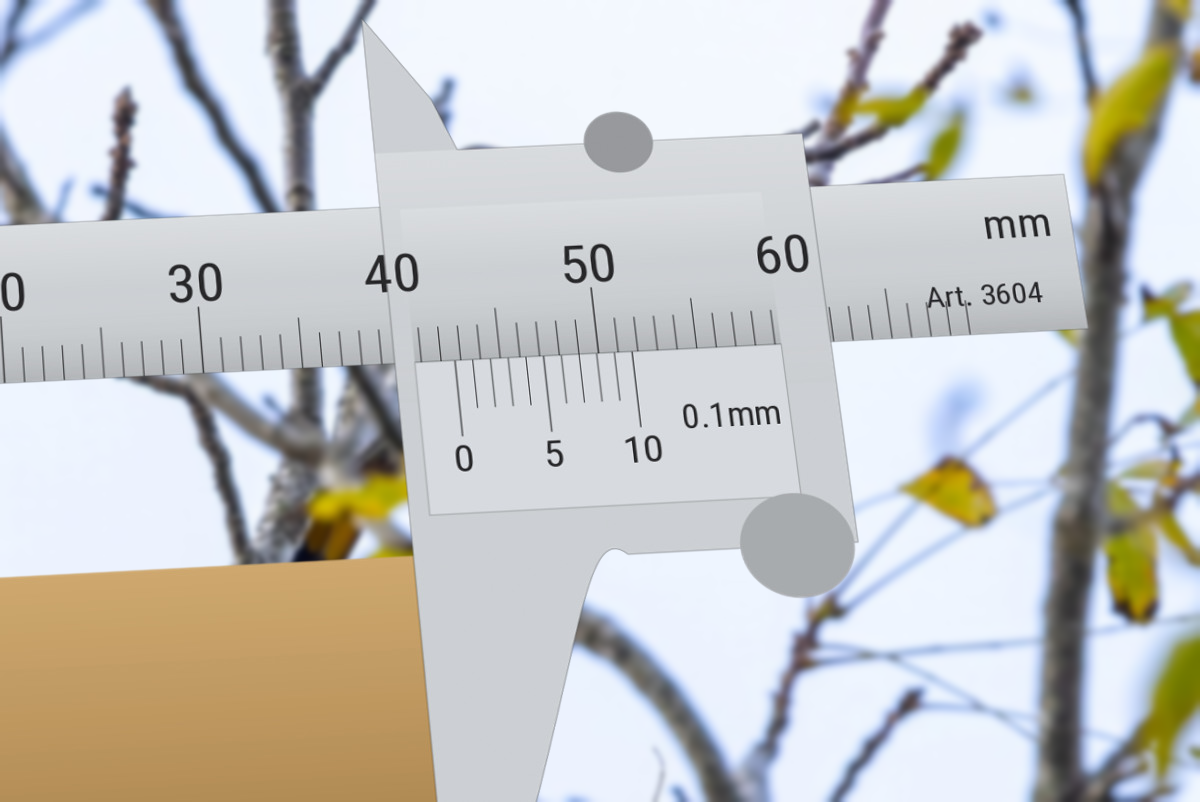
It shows 42.7 mm
